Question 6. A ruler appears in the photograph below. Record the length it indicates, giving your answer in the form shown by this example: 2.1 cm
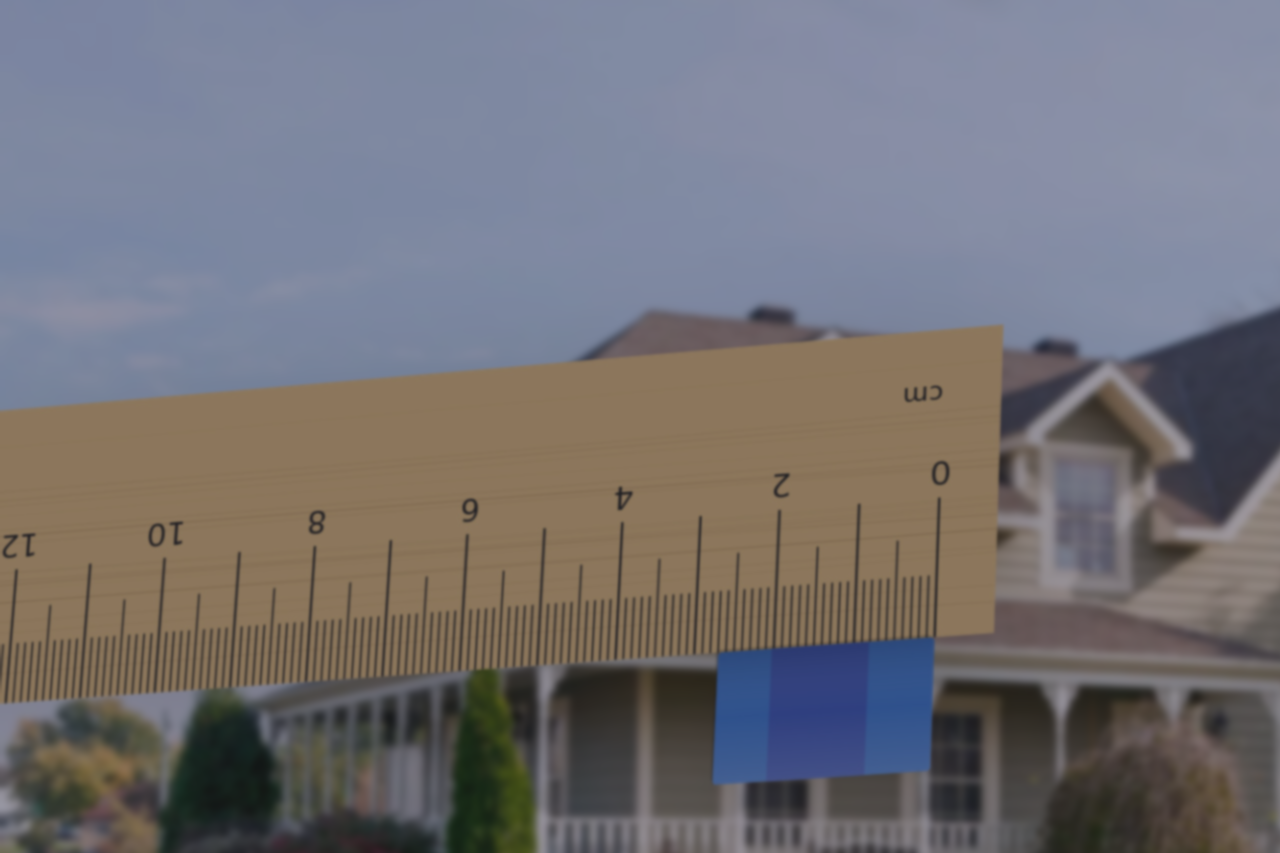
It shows 2.7 cm
